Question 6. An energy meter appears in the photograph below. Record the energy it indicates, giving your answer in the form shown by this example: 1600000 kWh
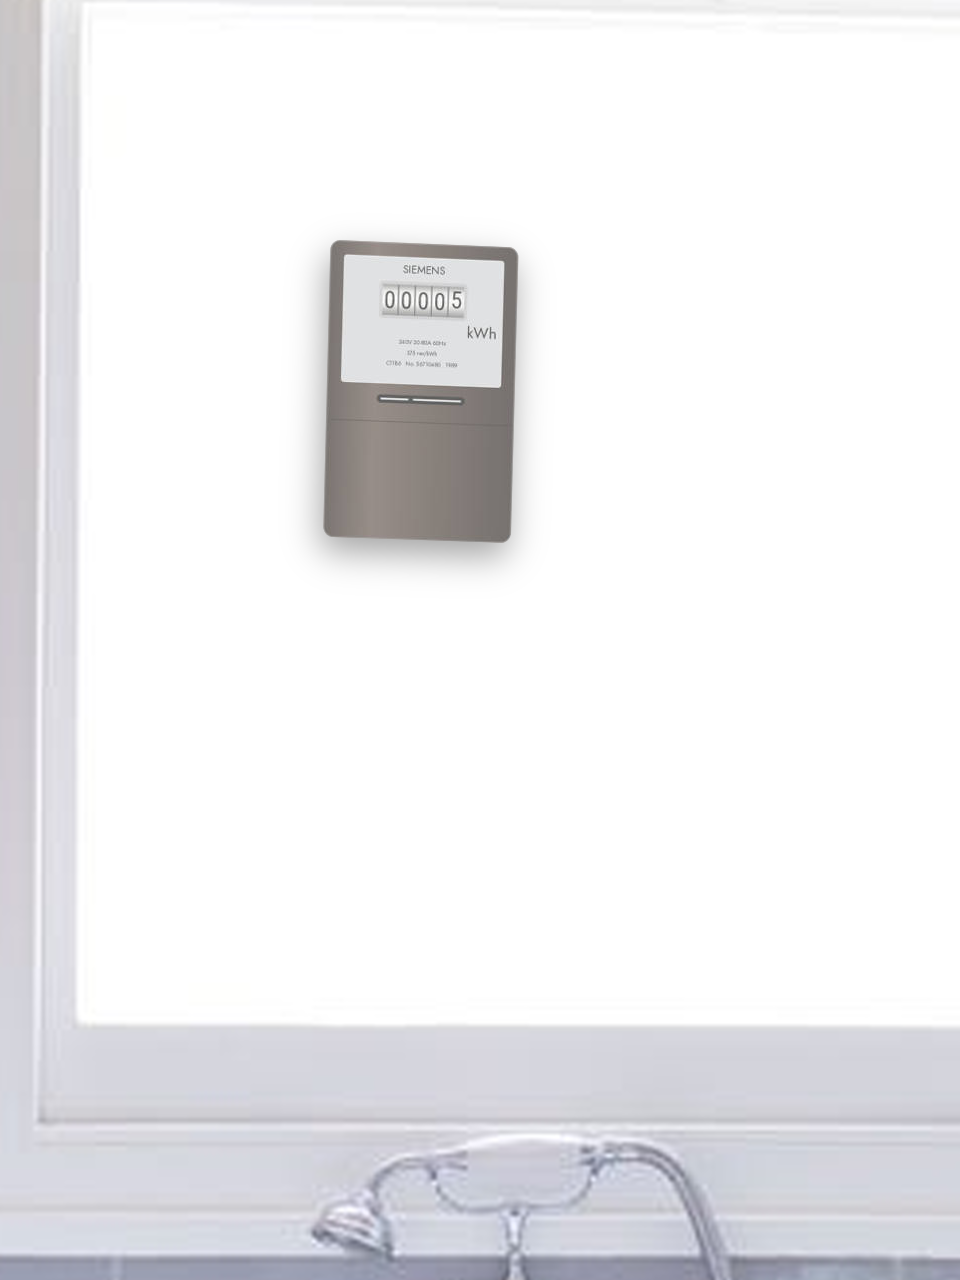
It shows 5 kWh
